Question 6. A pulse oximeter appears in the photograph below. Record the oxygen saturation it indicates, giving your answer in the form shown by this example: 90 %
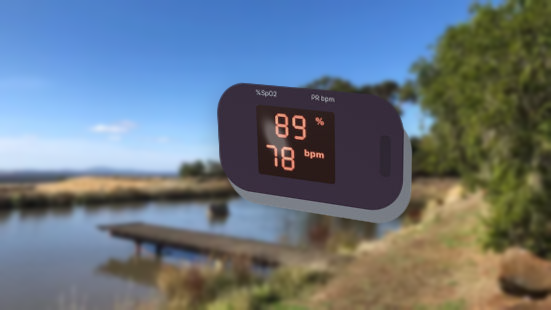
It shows 89 %
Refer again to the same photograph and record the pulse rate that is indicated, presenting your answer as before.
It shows 78 bpm
